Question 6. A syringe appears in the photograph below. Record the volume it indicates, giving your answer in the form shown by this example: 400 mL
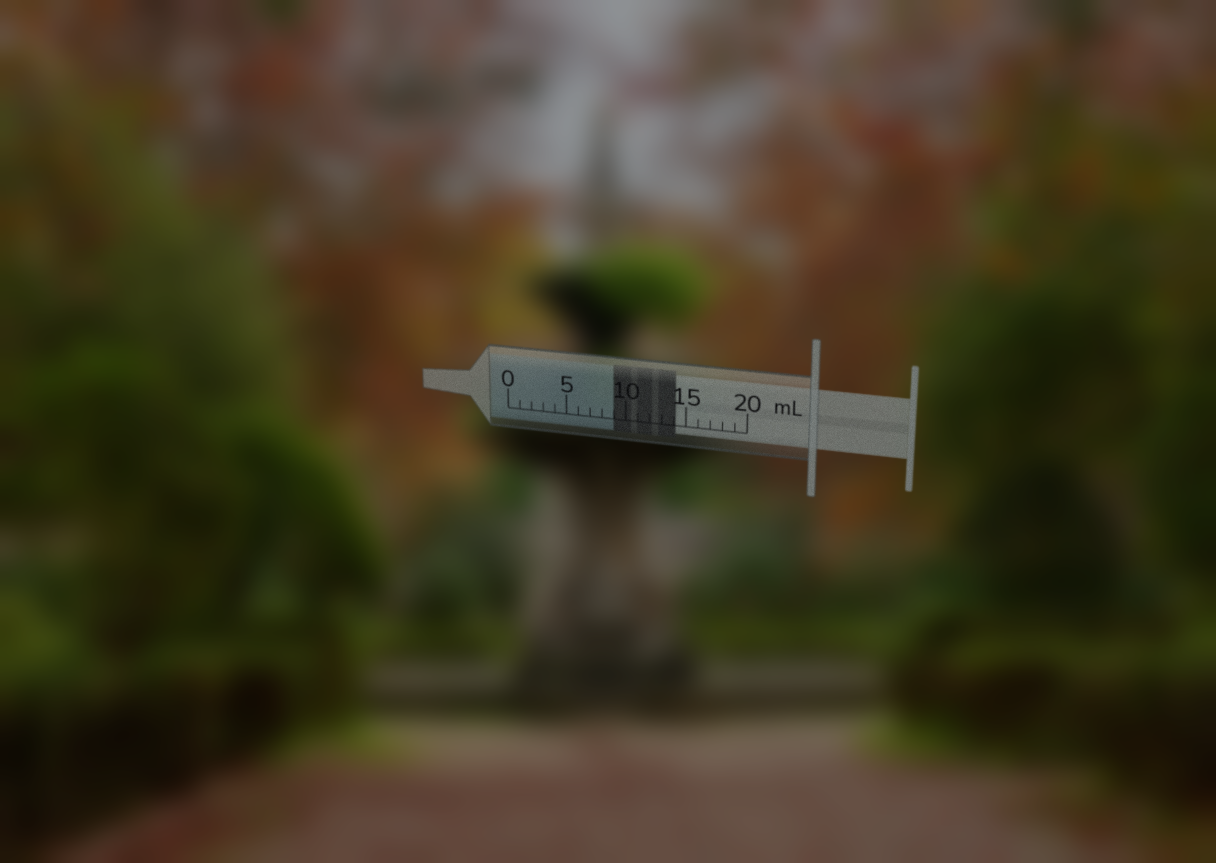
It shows 9 mL
